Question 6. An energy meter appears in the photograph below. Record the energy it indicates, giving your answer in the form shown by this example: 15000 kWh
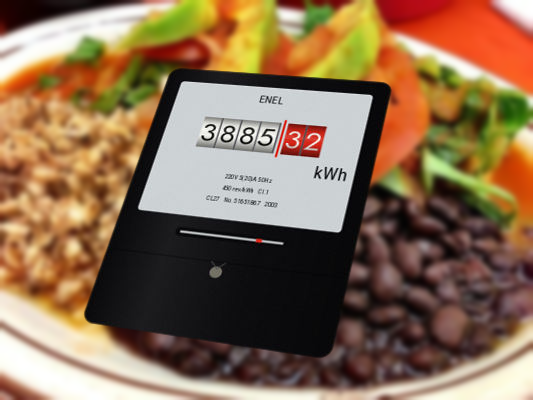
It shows 3885.32 kWh
